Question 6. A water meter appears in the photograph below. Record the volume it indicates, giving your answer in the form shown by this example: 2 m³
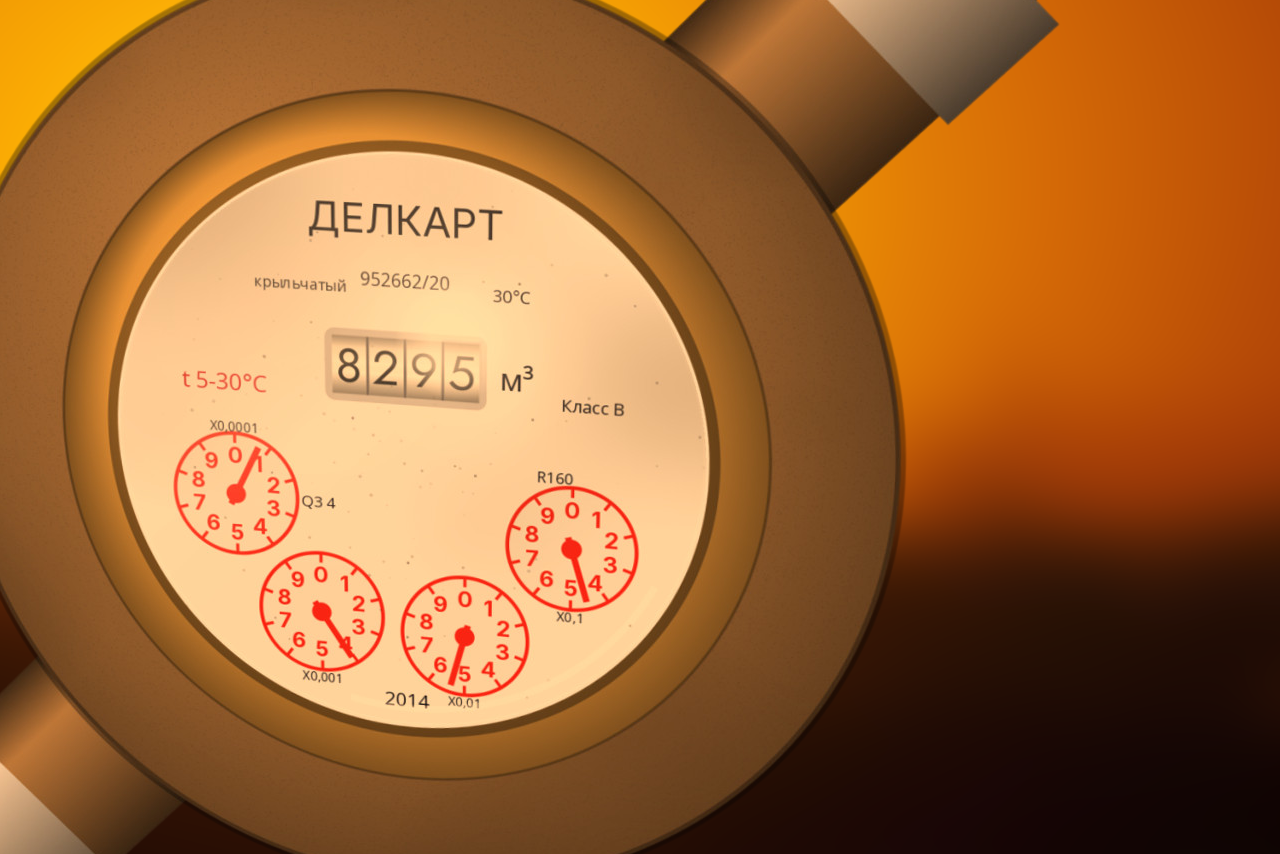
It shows 8295.4540 m³
